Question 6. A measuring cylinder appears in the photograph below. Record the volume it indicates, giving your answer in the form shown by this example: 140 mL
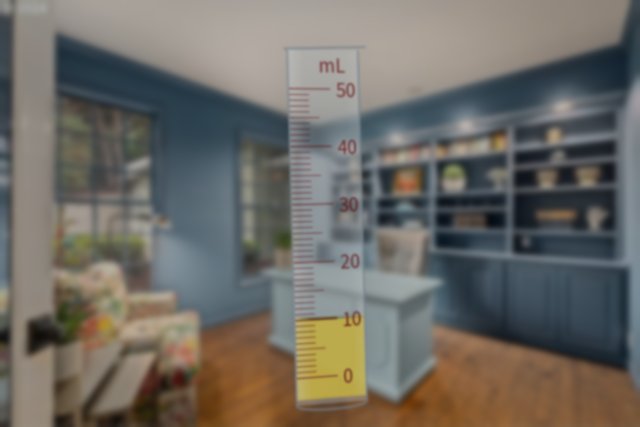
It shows 10 mL
